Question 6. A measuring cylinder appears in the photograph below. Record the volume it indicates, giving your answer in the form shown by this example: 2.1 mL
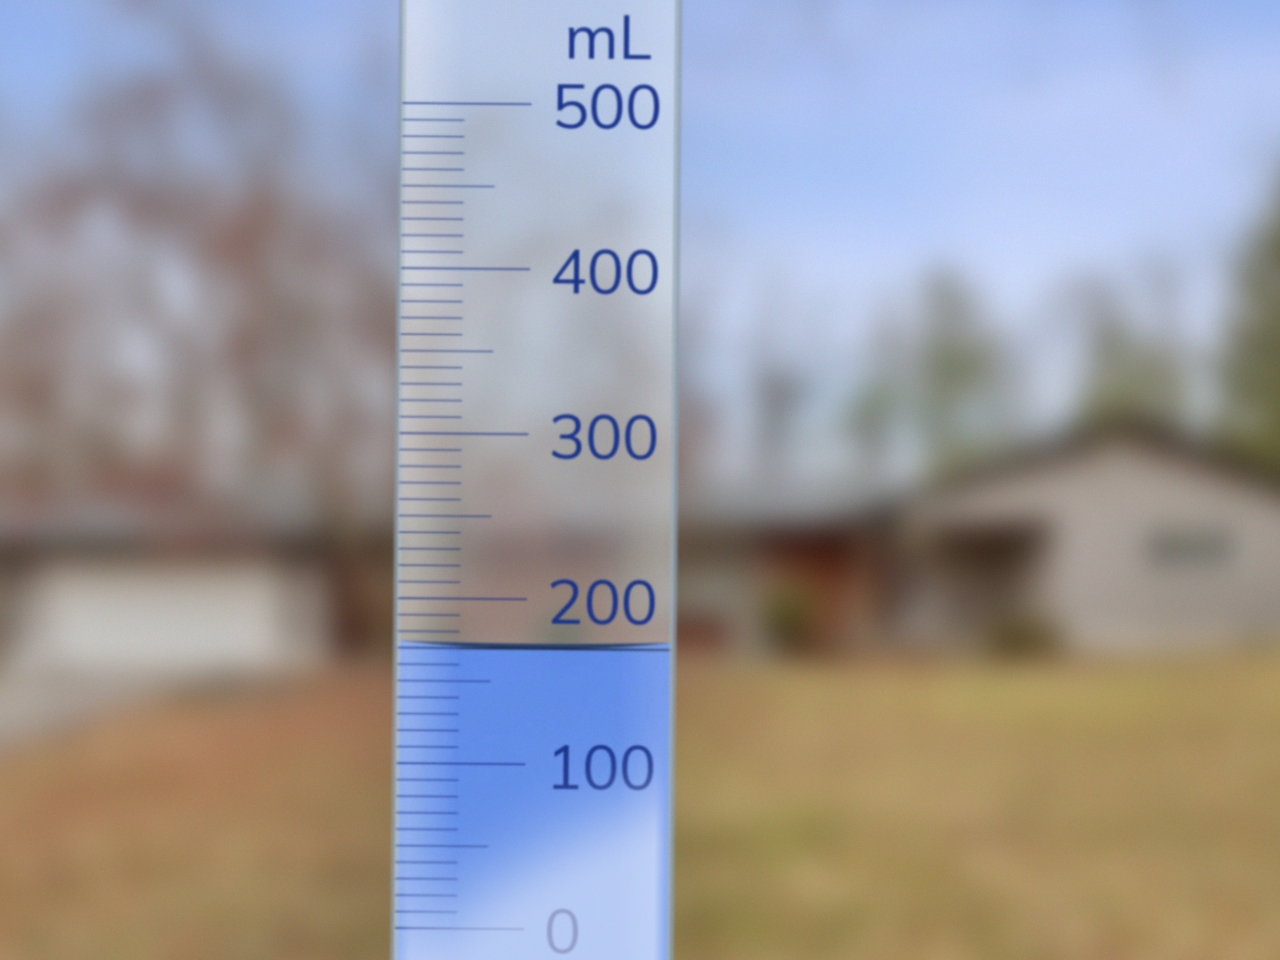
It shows 170 mL
